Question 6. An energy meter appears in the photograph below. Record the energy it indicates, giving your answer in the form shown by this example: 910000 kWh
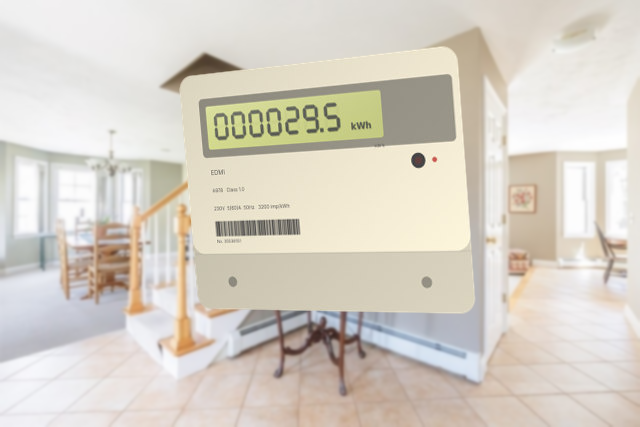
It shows 29.5 kWh
